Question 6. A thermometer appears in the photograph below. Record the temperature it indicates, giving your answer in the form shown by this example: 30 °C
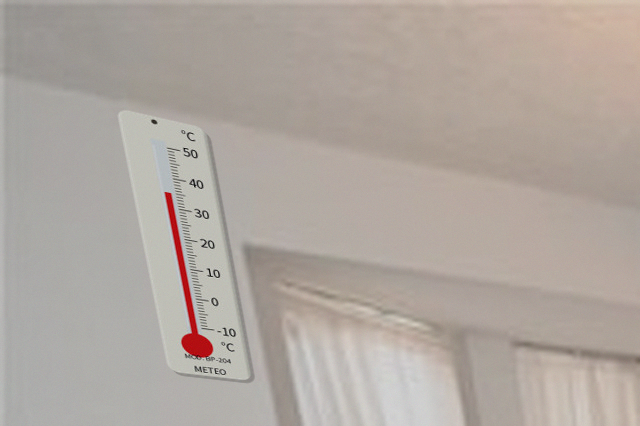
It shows 35 °C
